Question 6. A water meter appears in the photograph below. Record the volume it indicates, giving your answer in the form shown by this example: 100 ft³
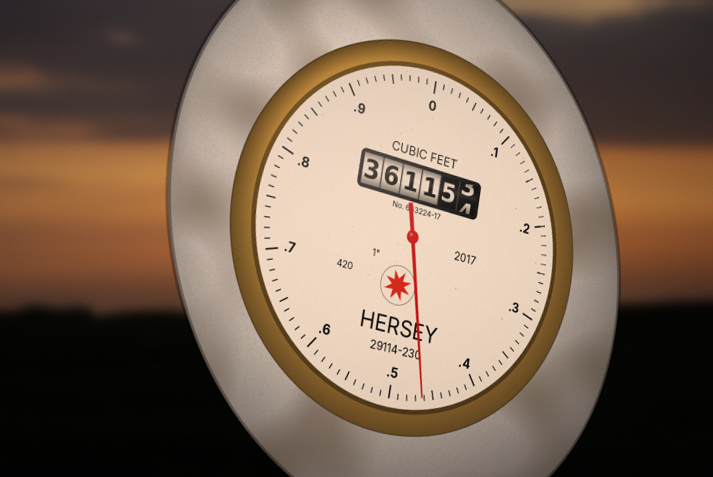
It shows 361153.46 ft³
